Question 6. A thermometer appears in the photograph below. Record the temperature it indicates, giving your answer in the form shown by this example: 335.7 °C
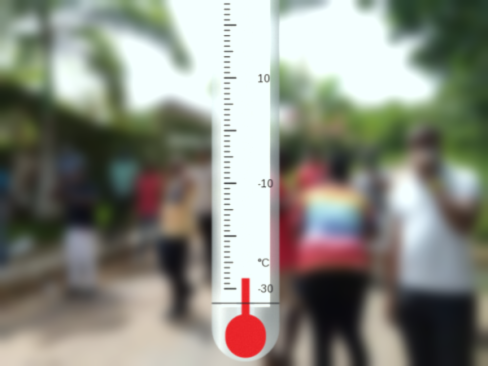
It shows -28 °C
